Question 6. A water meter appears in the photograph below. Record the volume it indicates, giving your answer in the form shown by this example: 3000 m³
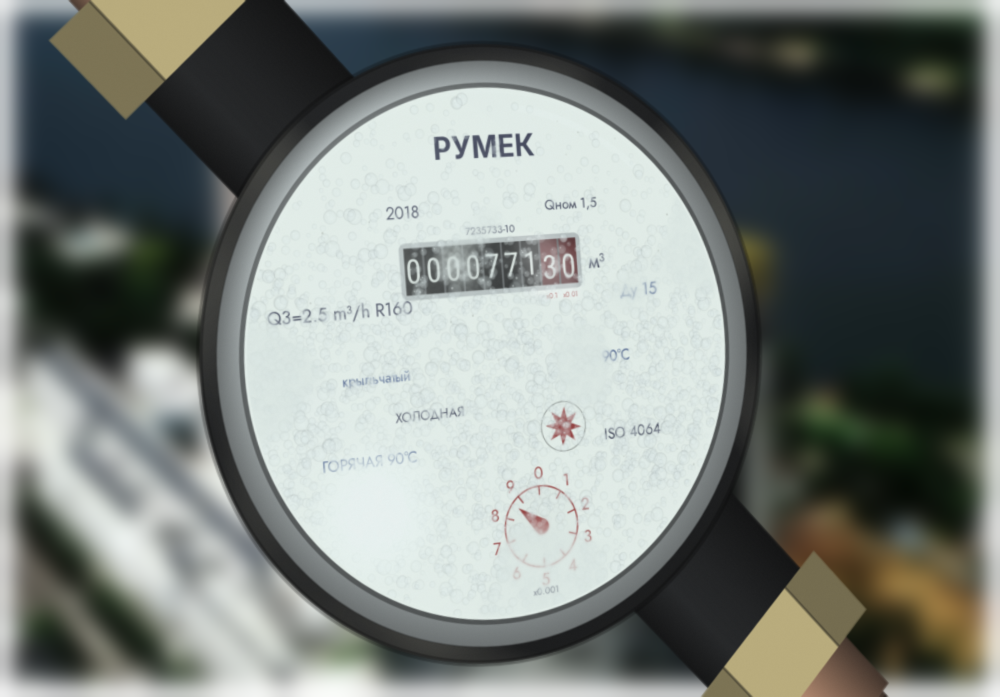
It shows 771.298 m³
